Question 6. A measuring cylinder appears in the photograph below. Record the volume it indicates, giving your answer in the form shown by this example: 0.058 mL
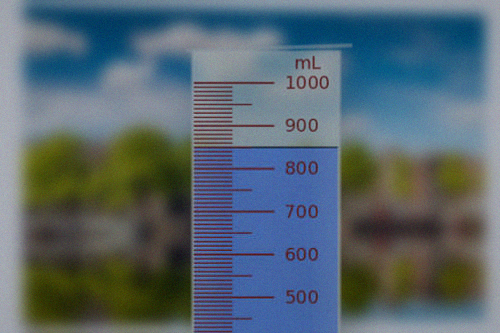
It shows 850 mL
